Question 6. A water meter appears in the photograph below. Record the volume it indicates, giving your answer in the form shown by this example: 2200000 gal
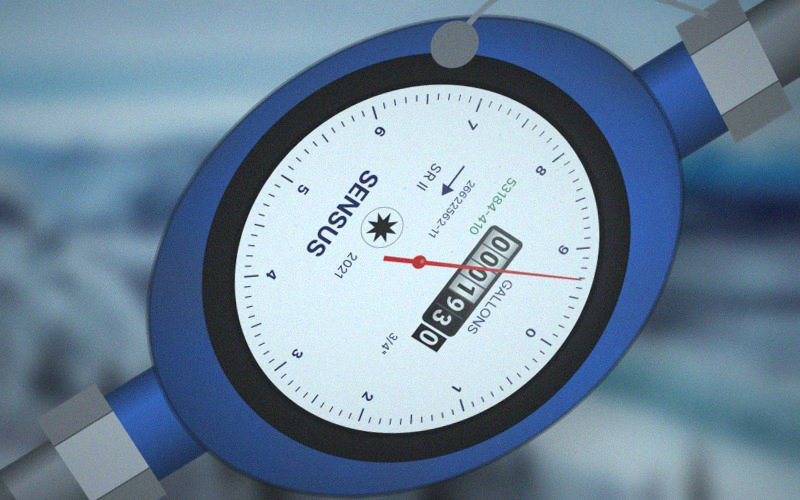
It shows 1929.3 gal
